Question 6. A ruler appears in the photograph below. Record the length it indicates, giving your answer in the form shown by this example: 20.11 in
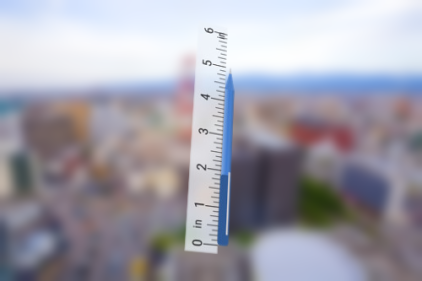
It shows 5 in
